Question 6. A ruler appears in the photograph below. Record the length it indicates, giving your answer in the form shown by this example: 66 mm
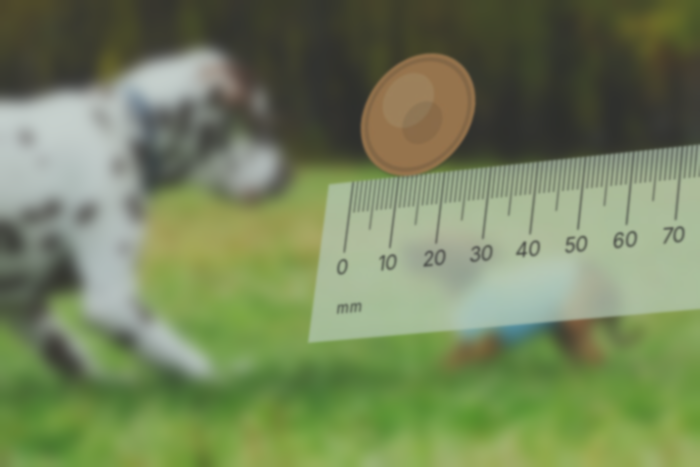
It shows 25 mm
